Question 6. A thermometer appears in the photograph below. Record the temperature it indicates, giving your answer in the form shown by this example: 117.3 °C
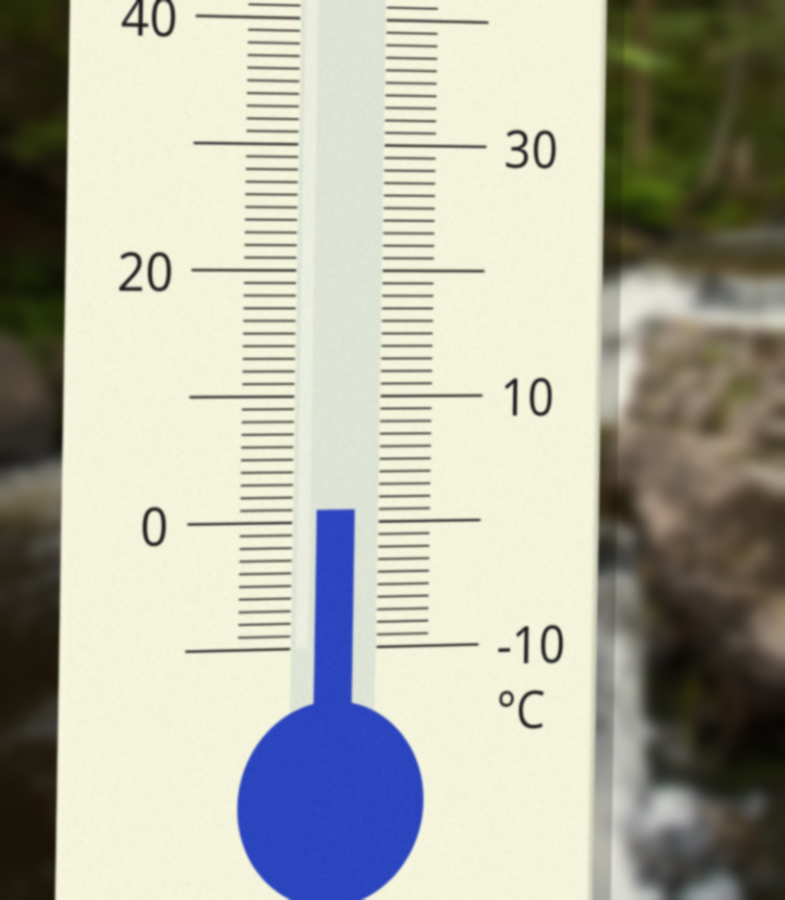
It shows 1 °C
